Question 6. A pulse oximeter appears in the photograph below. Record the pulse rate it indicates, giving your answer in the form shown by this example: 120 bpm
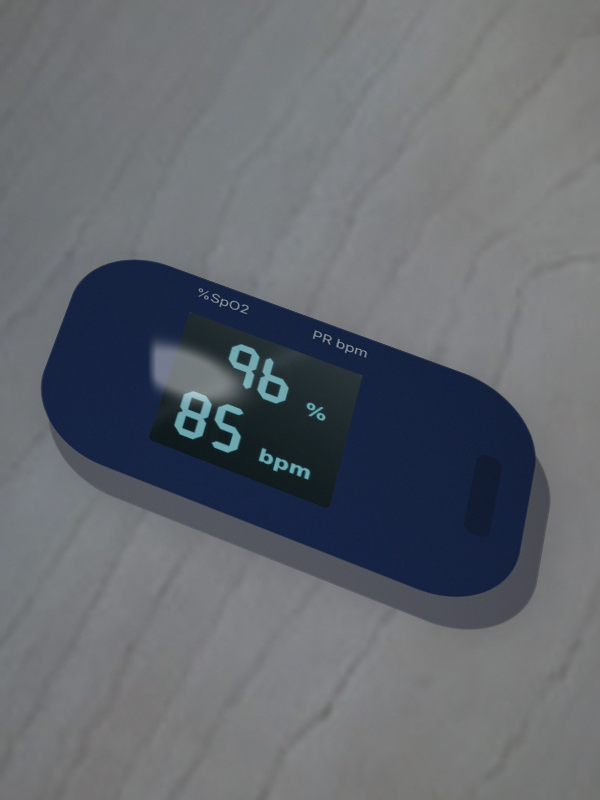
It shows 85 bpm
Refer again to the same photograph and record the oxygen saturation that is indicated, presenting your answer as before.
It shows 96 %
